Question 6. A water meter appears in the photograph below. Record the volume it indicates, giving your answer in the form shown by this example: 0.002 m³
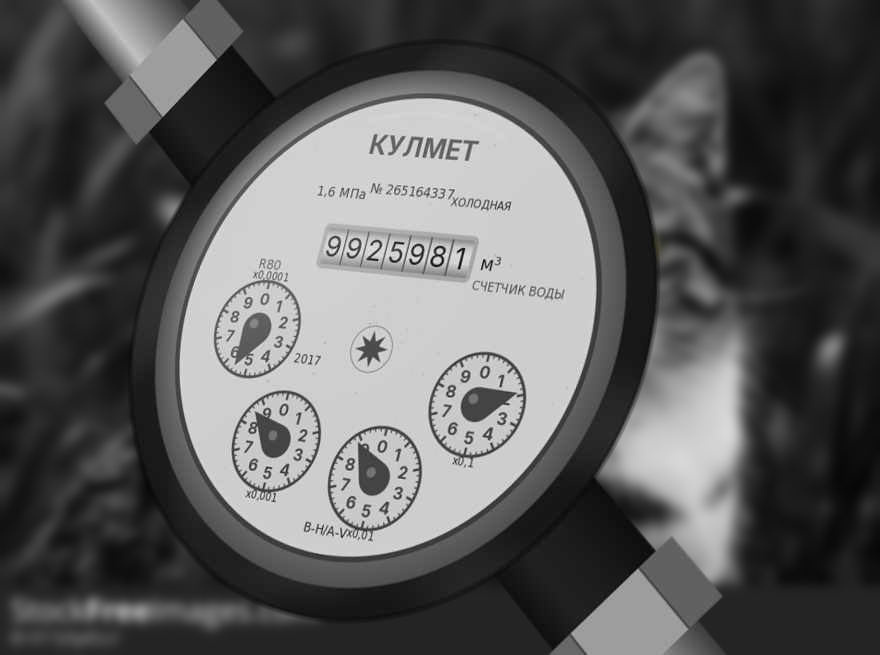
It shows 9925981.1885 m³
